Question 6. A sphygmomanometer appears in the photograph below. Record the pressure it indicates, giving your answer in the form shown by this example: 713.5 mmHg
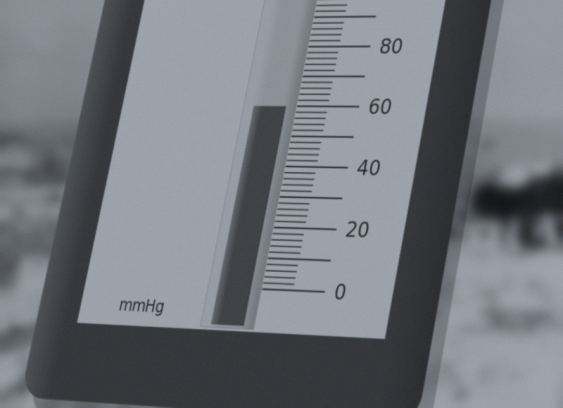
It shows 60 mmHg
